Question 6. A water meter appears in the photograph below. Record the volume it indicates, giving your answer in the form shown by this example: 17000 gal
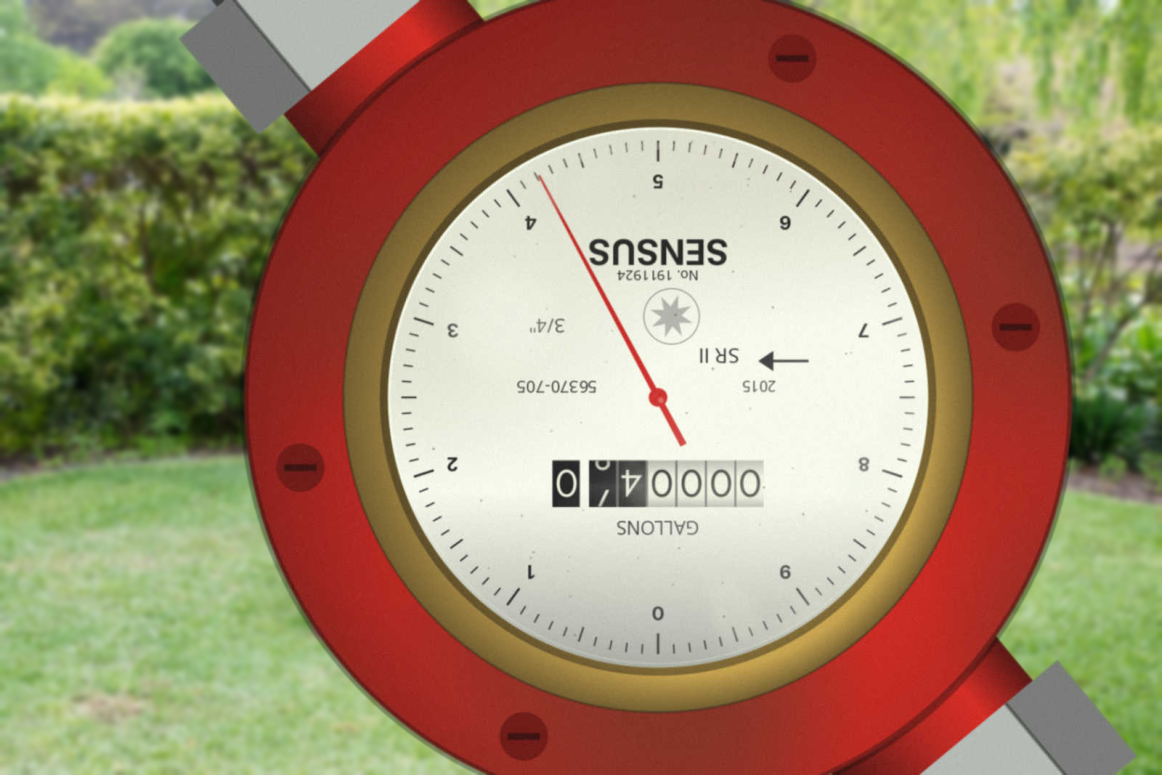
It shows 474.2 gal
